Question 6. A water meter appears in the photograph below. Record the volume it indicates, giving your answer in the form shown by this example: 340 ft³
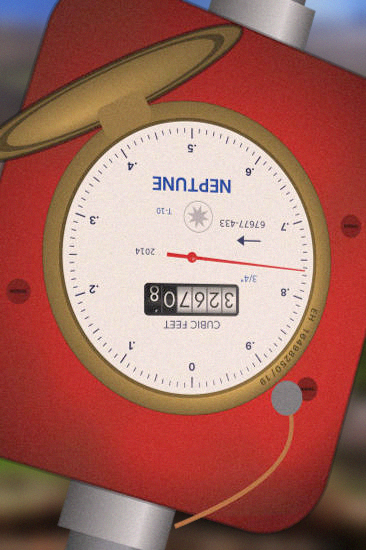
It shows 326707.76 ft³
